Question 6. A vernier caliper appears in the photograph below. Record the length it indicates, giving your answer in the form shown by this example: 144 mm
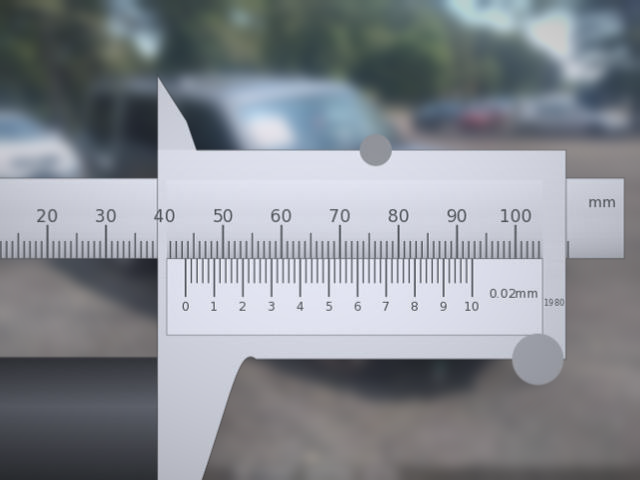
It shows 43.6 mm
